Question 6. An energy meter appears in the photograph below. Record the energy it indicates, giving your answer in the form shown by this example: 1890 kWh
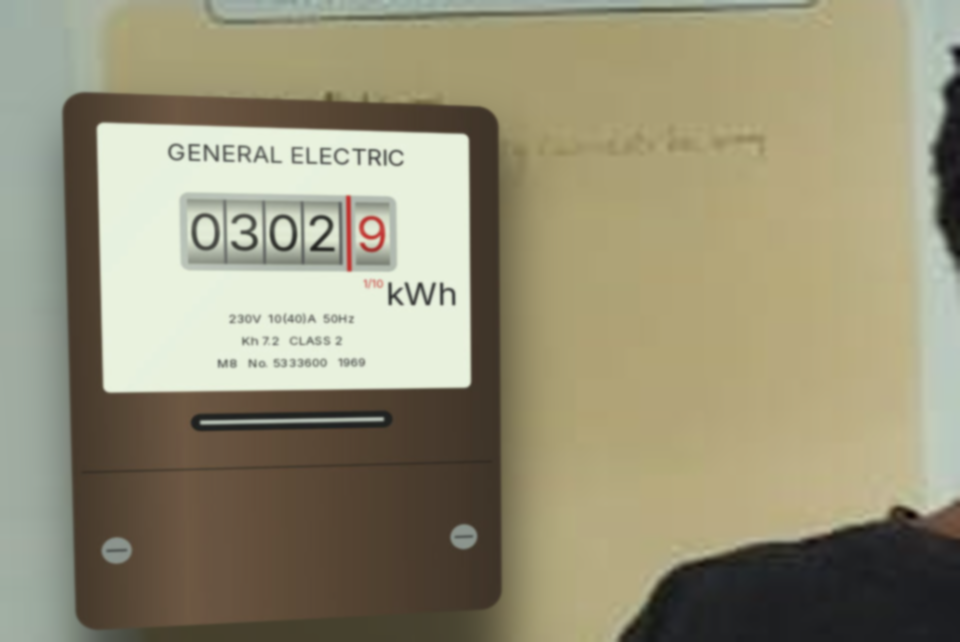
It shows 302.9 kWh
